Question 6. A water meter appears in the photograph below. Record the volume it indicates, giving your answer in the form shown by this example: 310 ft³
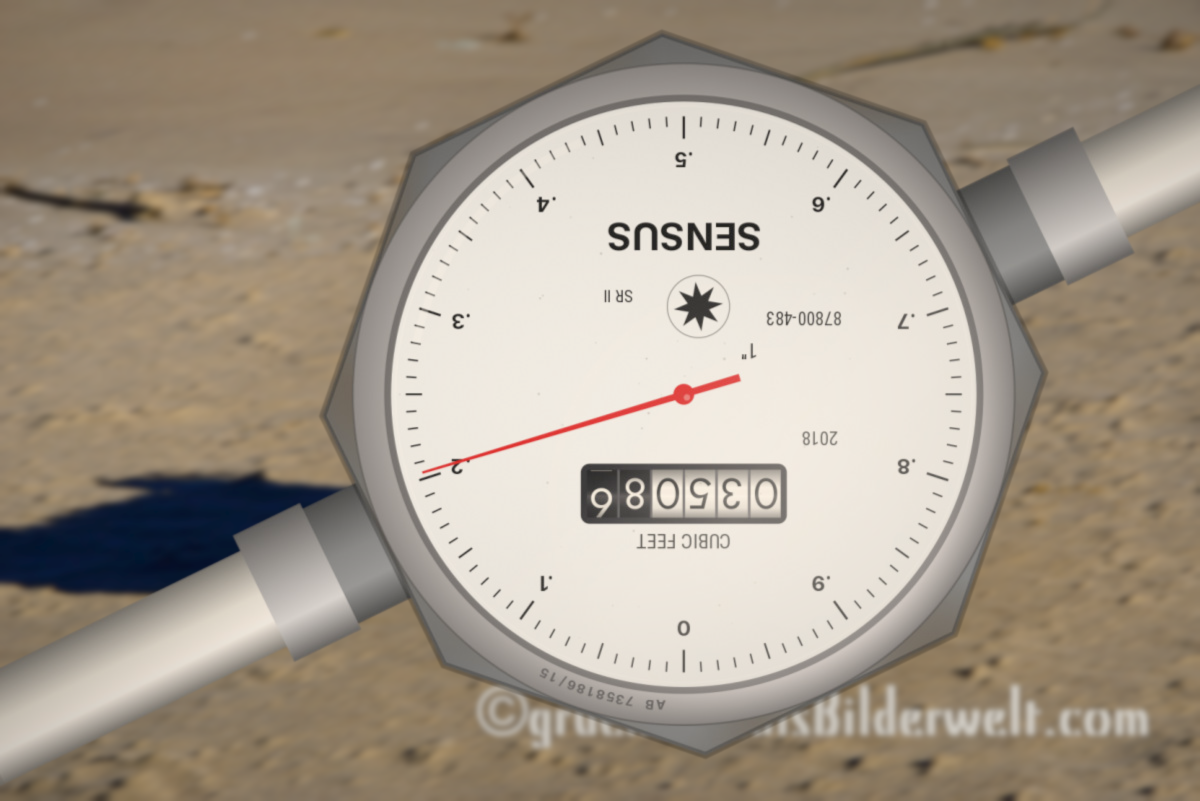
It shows 35086.20 ft³
